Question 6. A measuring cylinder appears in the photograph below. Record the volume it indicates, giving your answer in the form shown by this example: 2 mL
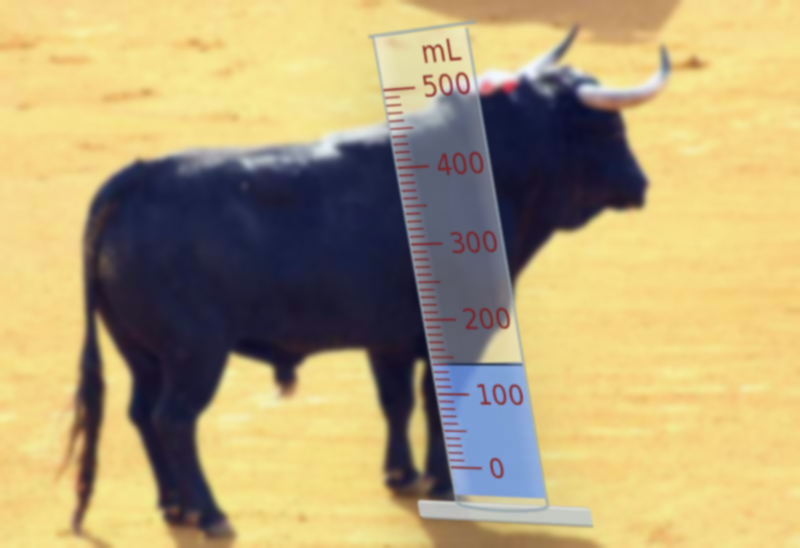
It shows 140 mL
